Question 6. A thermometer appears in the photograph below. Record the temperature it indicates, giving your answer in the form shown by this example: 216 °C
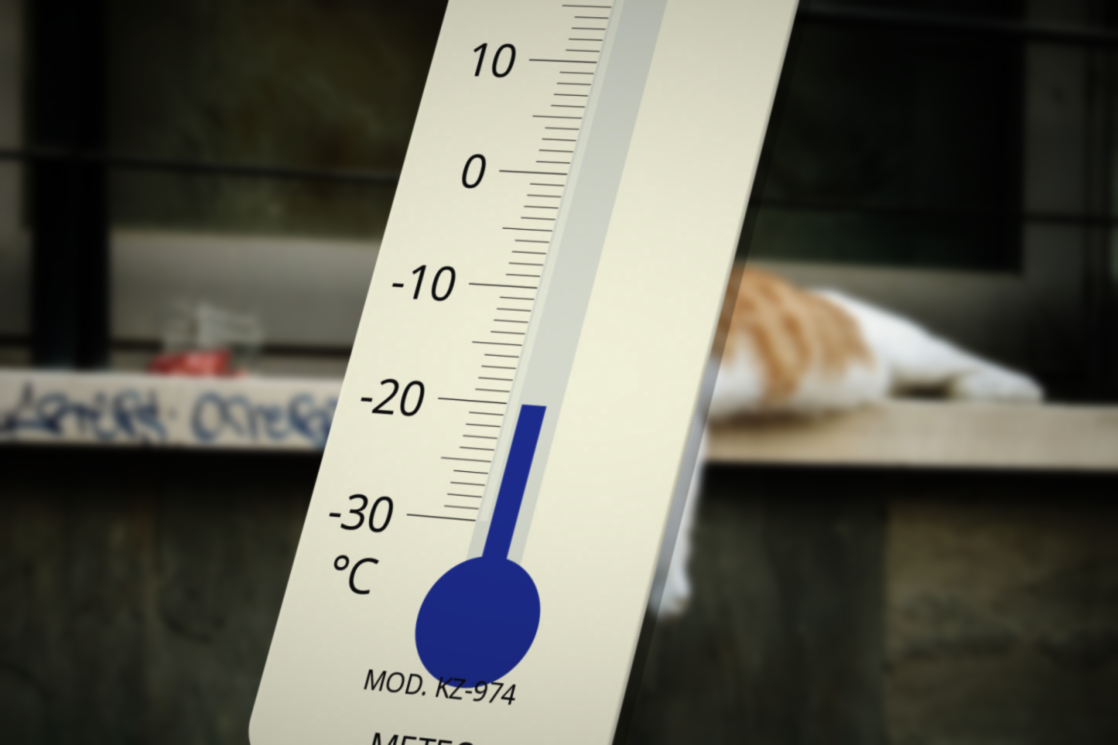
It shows -20 °C
